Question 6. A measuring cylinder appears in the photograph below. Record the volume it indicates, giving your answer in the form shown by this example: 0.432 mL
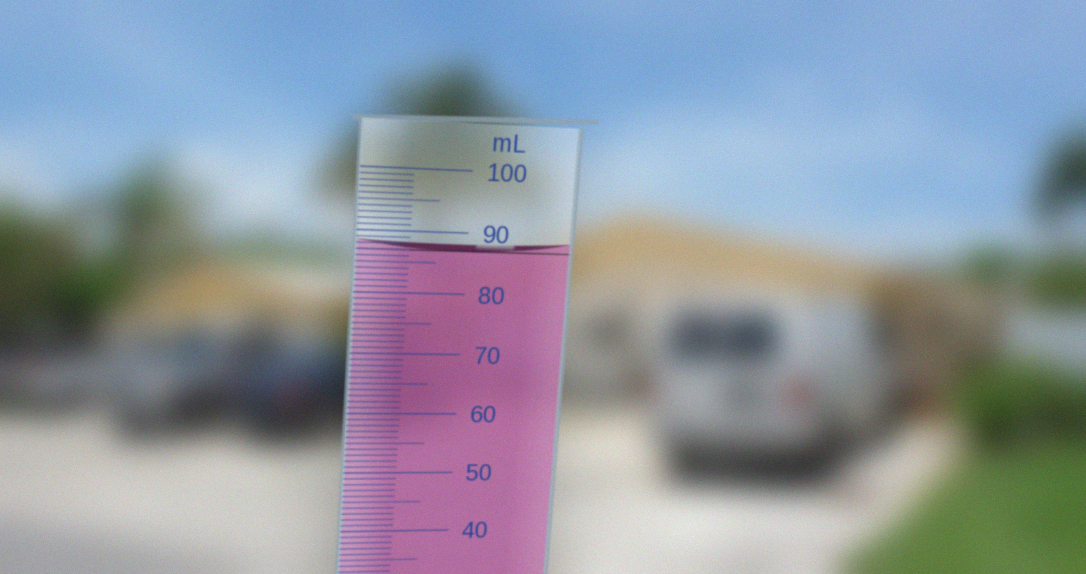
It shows 87 mL
